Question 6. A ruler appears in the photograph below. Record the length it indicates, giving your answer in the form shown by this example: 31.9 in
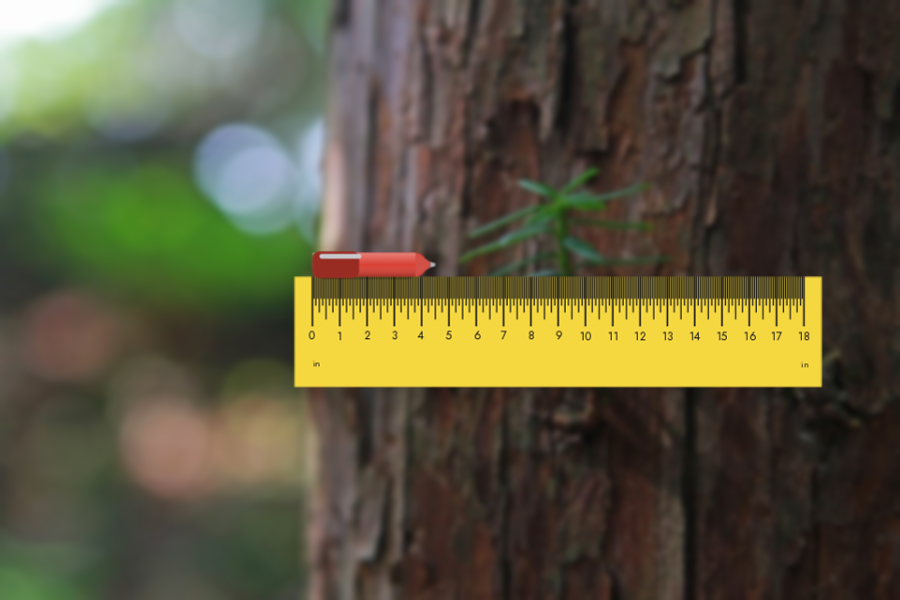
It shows 4.5 in
